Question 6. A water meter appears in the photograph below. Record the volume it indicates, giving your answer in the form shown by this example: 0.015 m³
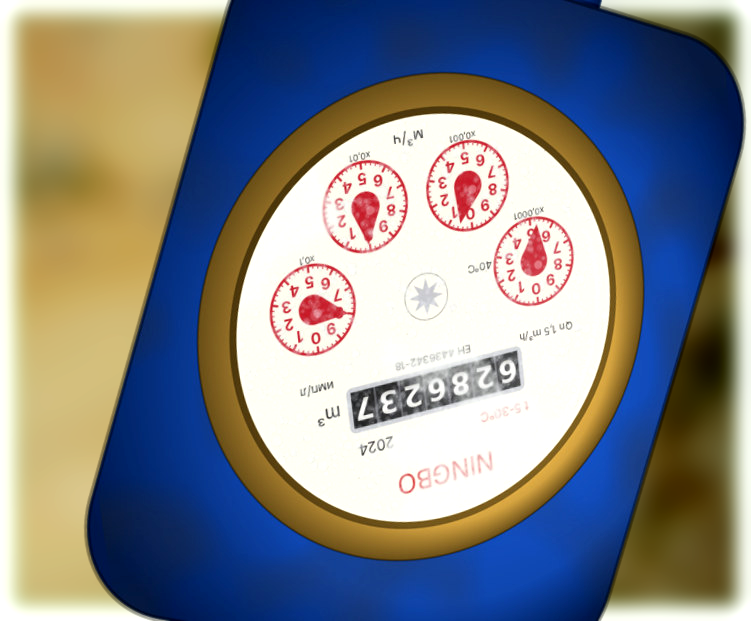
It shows 6286237.8005 m³
